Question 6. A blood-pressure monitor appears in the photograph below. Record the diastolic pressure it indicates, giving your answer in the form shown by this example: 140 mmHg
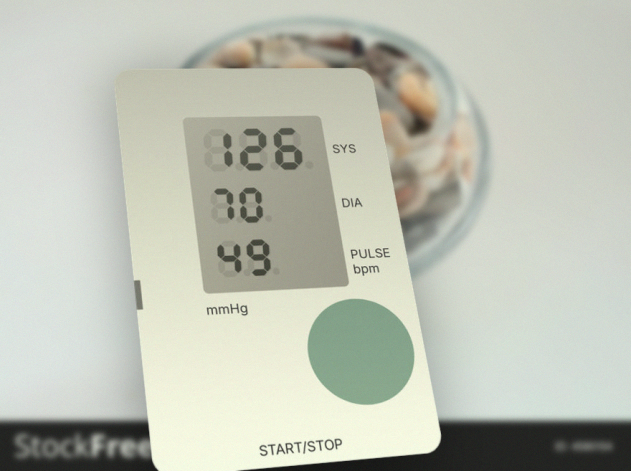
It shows 70 mmHg
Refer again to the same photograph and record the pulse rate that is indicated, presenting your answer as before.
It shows 49 bpm
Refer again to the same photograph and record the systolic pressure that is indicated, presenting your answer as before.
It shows 126 mmHg
